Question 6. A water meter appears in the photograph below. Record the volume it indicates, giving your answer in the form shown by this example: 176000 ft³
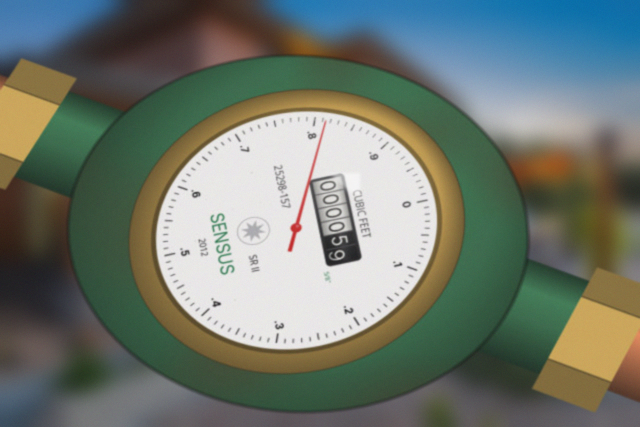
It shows 58.81 ft³
